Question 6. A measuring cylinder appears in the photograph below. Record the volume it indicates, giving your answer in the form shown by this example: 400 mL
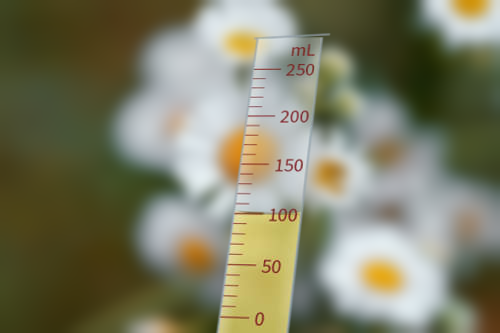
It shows 100 mL
